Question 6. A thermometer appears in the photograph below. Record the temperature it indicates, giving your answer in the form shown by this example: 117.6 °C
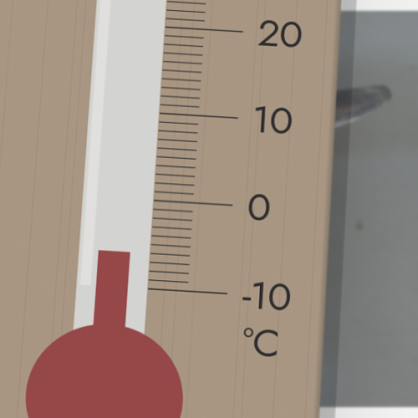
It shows -6 °C
